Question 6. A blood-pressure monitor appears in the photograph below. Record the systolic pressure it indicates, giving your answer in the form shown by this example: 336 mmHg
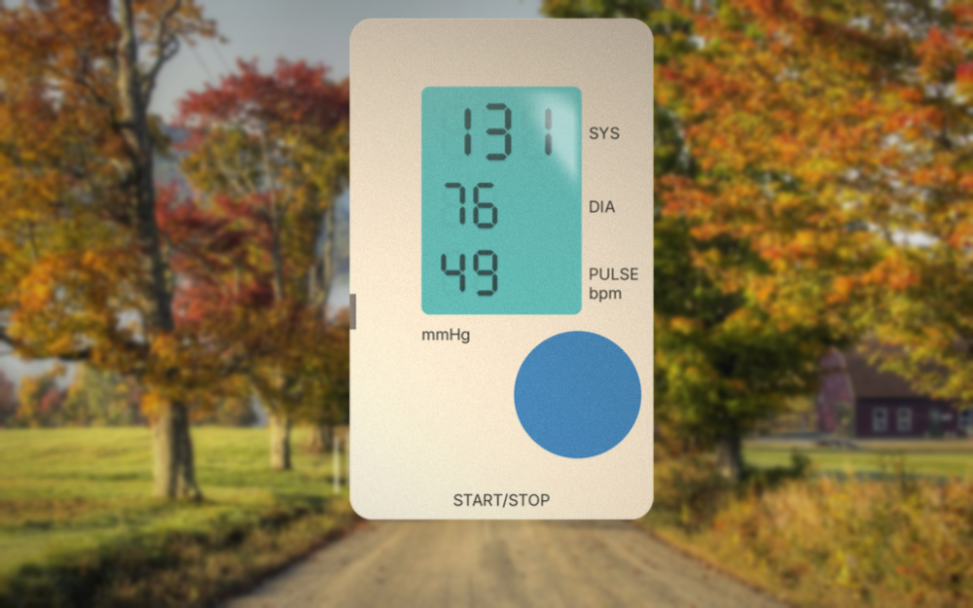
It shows 131 mmHg
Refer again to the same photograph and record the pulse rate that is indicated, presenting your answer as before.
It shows 49 bpm
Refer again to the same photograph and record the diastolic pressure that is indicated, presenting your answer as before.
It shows 76 mmHg
